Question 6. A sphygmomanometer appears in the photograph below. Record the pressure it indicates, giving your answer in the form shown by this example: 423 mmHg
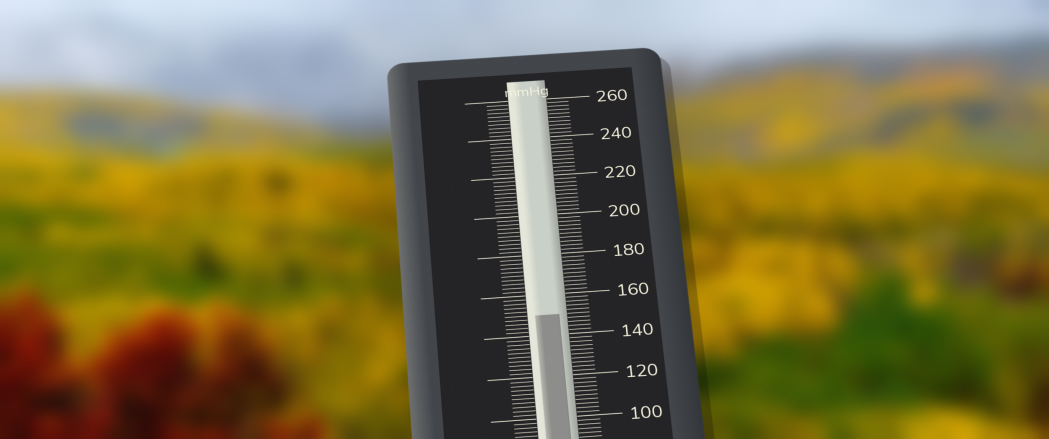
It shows 150 mmHg
